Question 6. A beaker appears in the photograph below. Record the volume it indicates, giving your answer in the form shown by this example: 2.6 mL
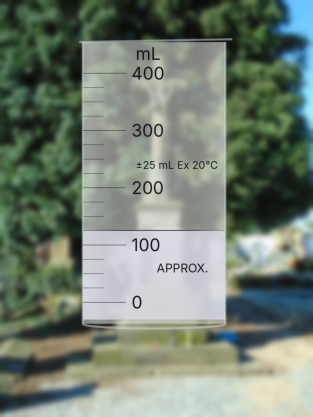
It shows 125 mL
